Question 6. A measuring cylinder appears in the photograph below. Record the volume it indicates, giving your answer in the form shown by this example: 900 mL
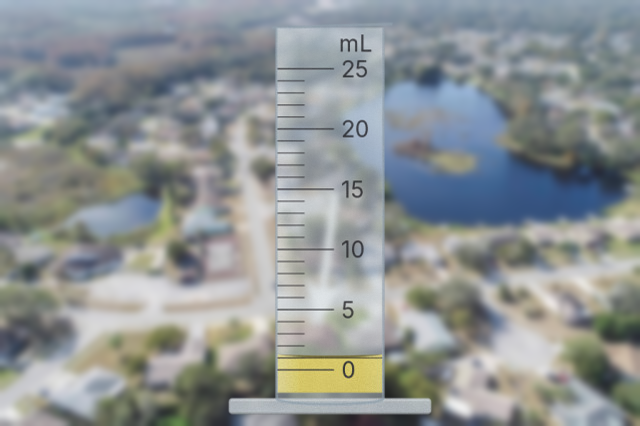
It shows 1 mL
